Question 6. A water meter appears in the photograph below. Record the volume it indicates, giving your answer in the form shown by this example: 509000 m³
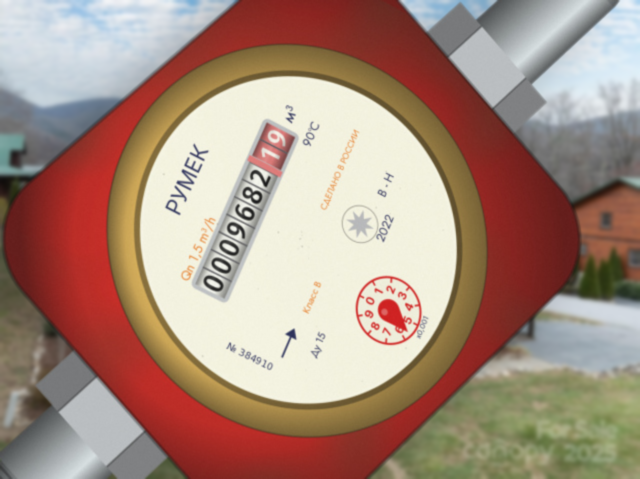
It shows 9682.195 m³
